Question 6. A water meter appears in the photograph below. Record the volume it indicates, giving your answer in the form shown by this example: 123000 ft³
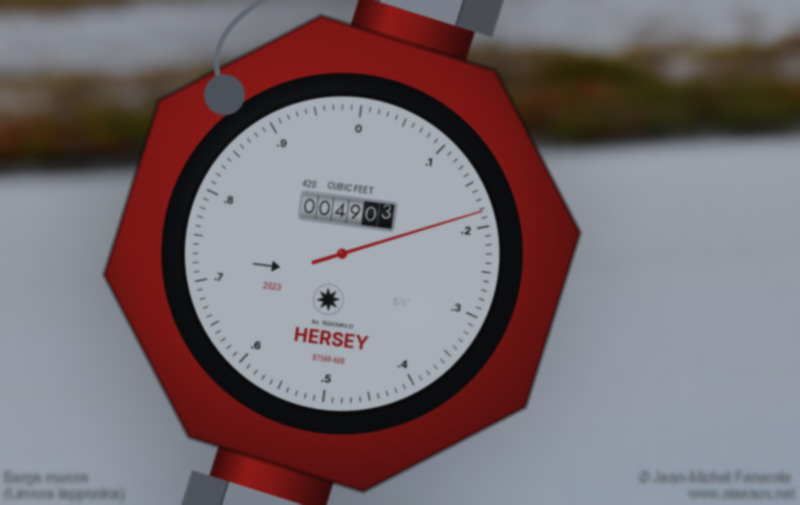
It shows 4903.18 ft³
